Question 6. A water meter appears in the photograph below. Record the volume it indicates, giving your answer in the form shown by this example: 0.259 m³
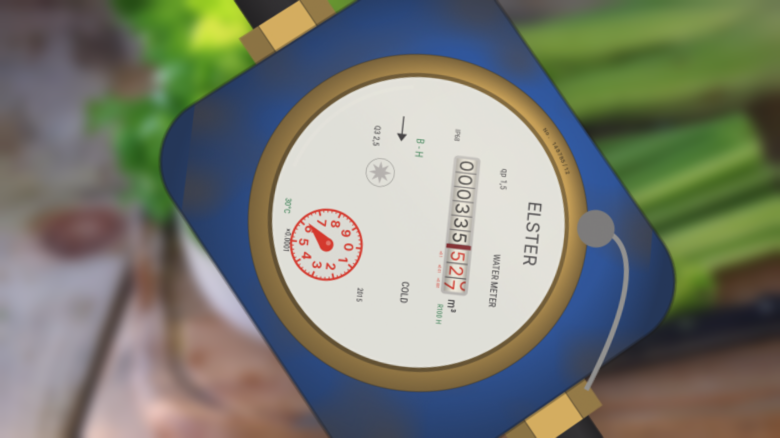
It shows 335.5266 m³
